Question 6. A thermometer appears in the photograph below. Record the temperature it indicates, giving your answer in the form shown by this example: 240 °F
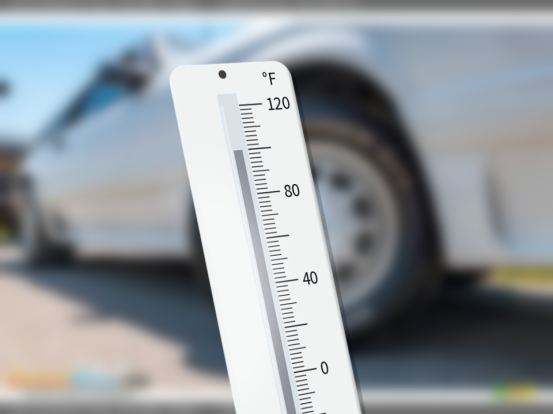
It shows 100 °F
